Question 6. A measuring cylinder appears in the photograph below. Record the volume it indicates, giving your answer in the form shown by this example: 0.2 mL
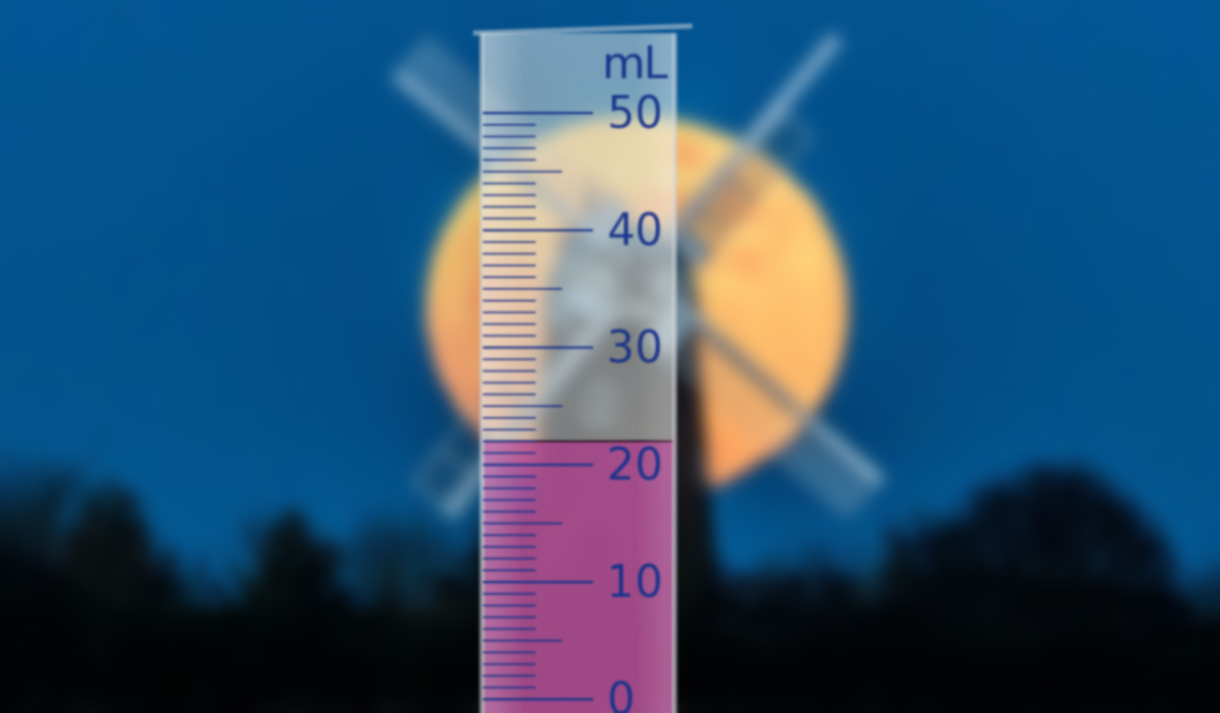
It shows 22 mL
